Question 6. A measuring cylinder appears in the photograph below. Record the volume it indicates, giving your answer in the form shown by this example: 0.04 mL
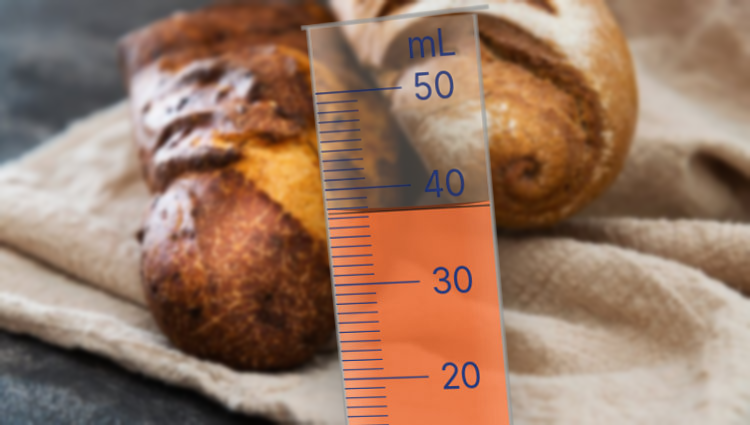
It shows 37.5 mL
